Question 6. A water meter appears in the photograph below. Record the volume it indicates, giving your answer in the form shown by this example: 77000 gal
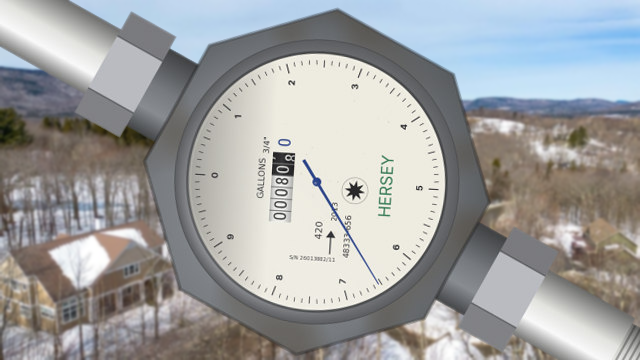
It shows 8076.5 gal
